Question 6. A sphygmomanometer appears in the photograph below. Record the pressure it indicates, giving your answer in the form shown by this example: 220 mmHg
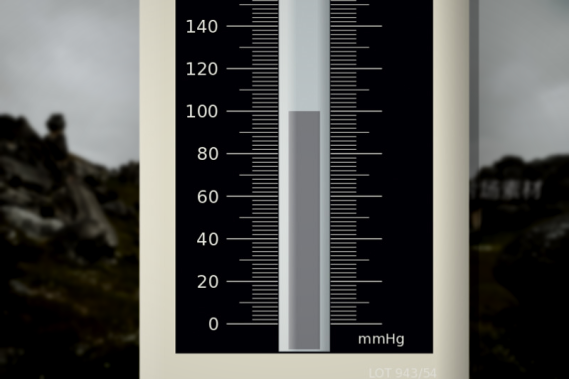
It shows 100 mmHg
